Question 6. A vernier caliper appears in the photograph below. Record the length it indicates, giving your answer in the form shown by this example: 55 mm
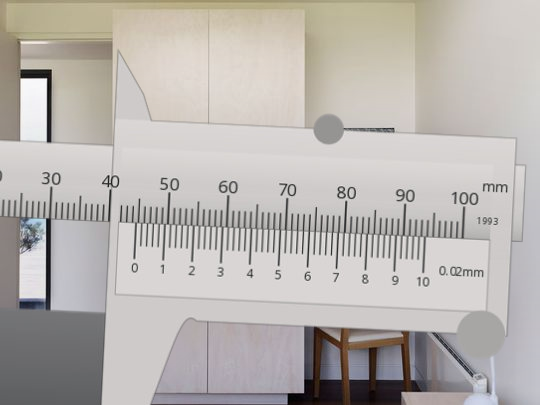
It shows 44.6 mm
